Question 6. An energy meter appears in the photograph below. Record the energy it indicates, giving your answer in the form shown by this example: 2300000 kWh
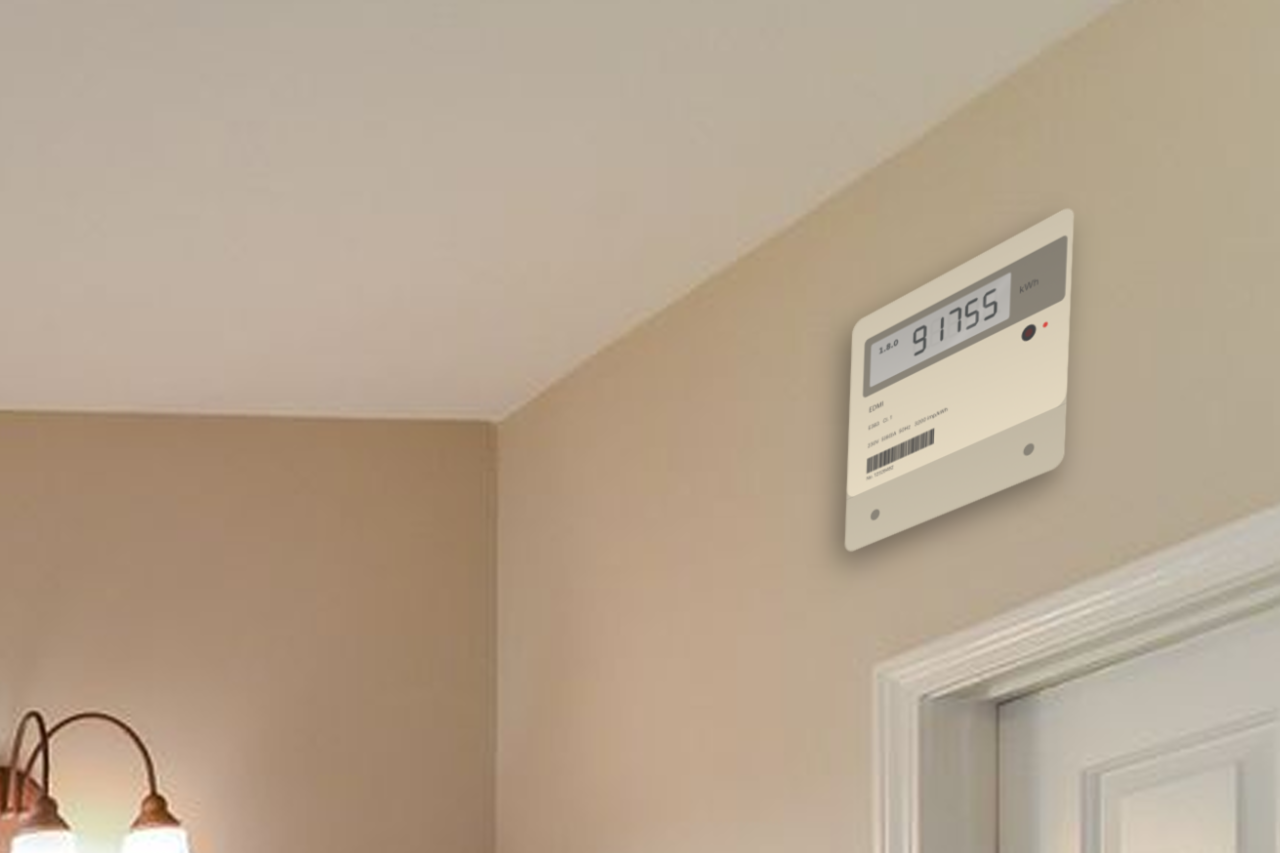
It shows 91755 kWh
